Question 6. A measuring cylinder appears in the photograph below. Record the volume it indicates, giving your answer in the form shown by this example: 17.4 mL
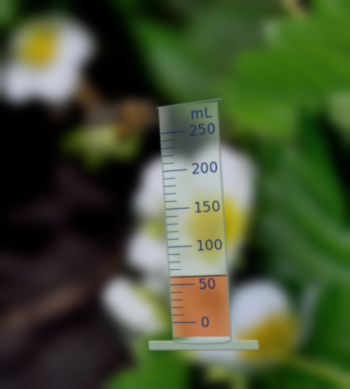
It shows 60 mL
